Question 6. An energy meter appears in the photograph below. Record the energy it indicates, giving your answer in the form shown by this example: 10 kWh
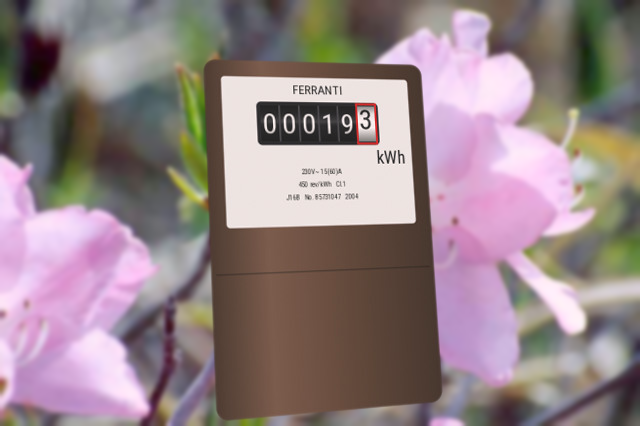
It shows 19.3 kWh
